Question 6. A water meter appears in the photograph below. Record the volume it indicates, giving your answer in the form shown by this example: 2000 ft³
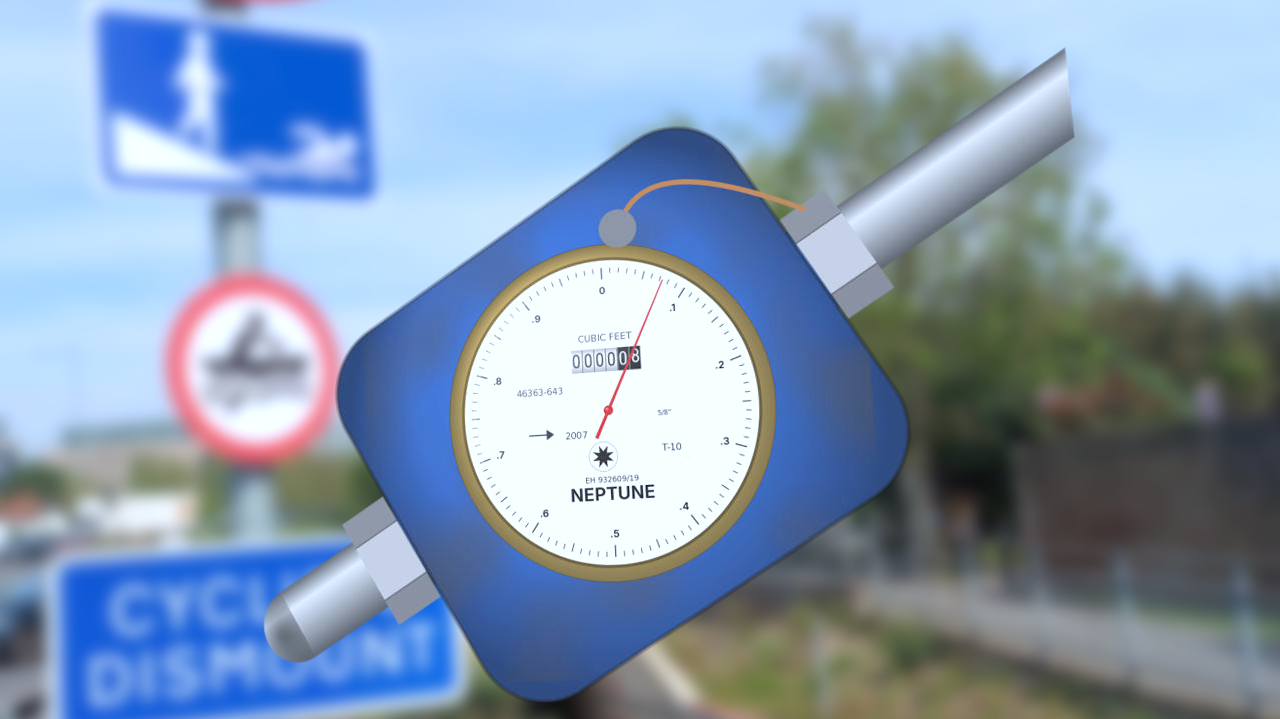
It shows 8.07 ft³
